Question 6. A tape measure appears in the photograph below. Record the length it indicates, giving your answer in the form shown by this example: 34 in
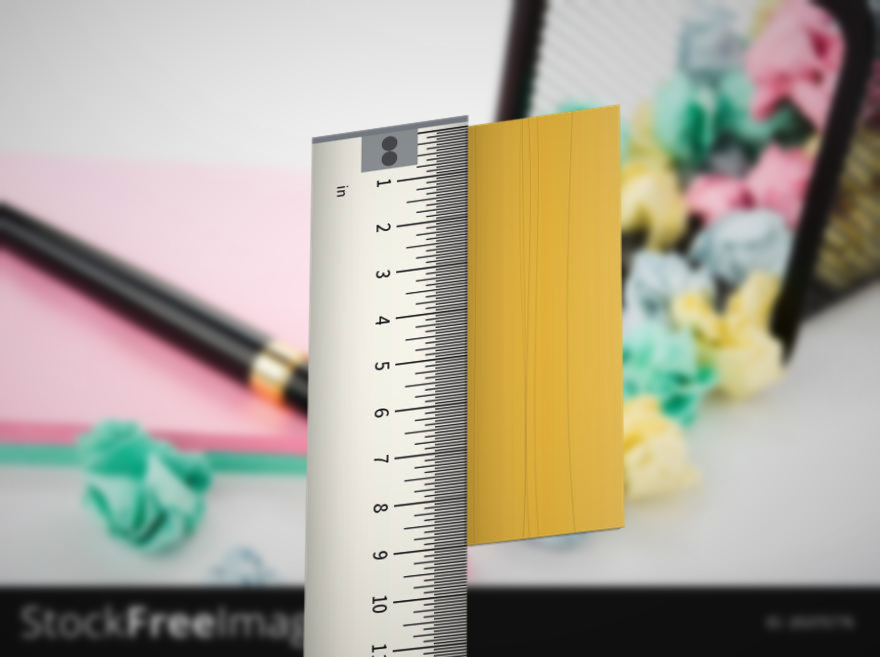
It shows 9 in
